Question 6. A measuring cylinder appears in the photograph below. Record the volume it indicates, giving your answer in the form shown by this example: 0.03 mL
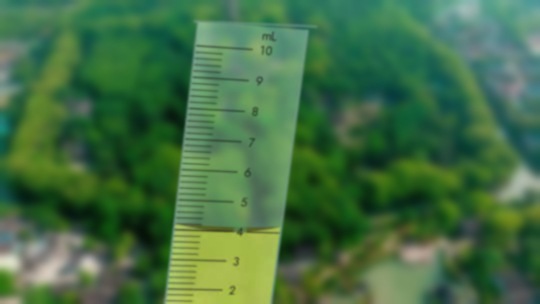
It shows 4 mL
